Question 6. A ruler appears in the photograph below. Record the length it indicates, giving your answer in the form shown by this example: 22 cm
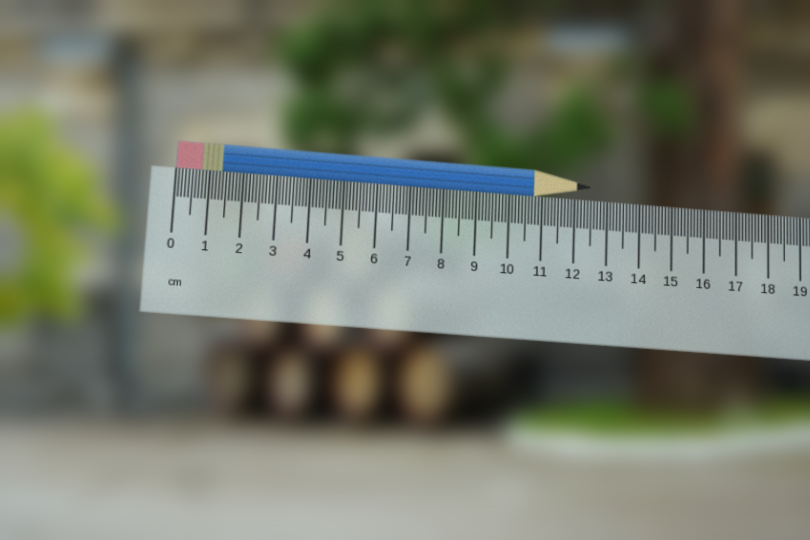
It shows 12.5 cm
